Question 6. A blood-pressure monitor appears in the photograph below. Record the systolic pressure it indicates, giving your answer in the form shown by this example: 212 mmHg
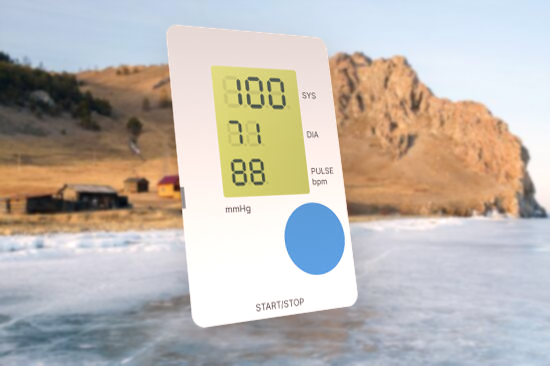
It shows 100 mmHg
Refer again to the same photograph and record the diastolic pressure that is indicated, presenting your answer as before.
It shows 71 mmHg
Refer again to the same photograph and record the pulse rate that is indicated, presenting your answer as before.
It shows 88 bpm
